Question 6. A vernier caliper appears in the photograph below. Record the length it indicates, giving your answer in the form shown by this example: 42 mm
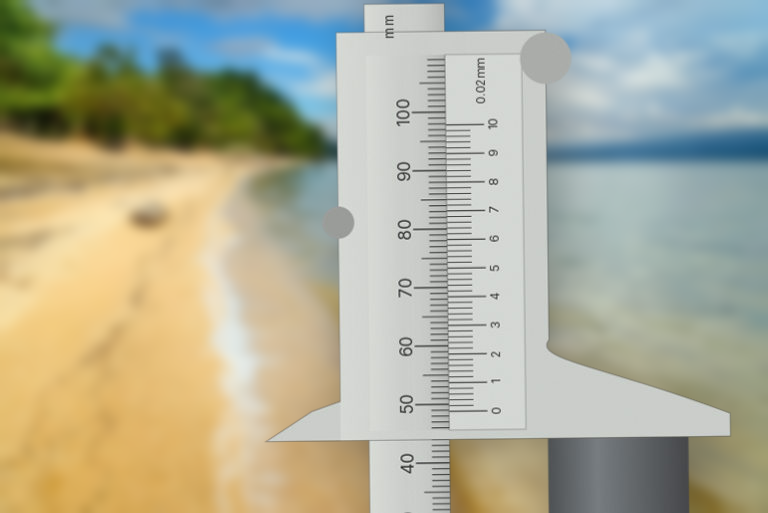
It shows 48.8 mm
